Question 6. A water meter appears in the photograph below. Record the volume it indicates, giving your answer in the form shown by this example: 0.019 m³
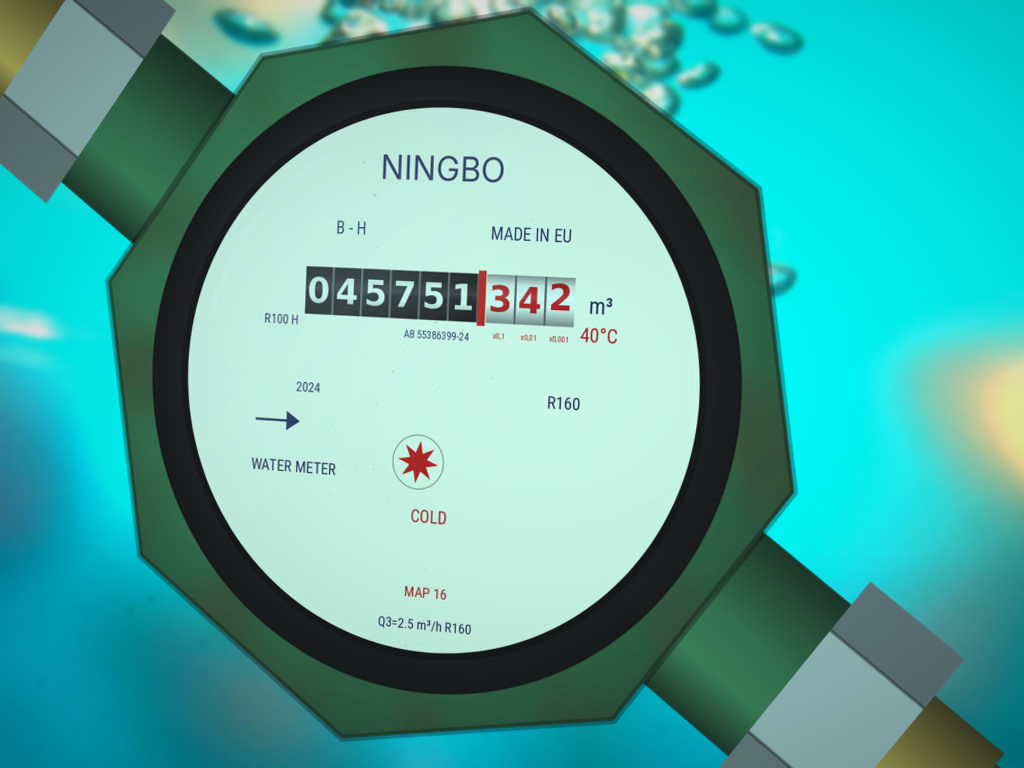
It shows 45751.342 m³
